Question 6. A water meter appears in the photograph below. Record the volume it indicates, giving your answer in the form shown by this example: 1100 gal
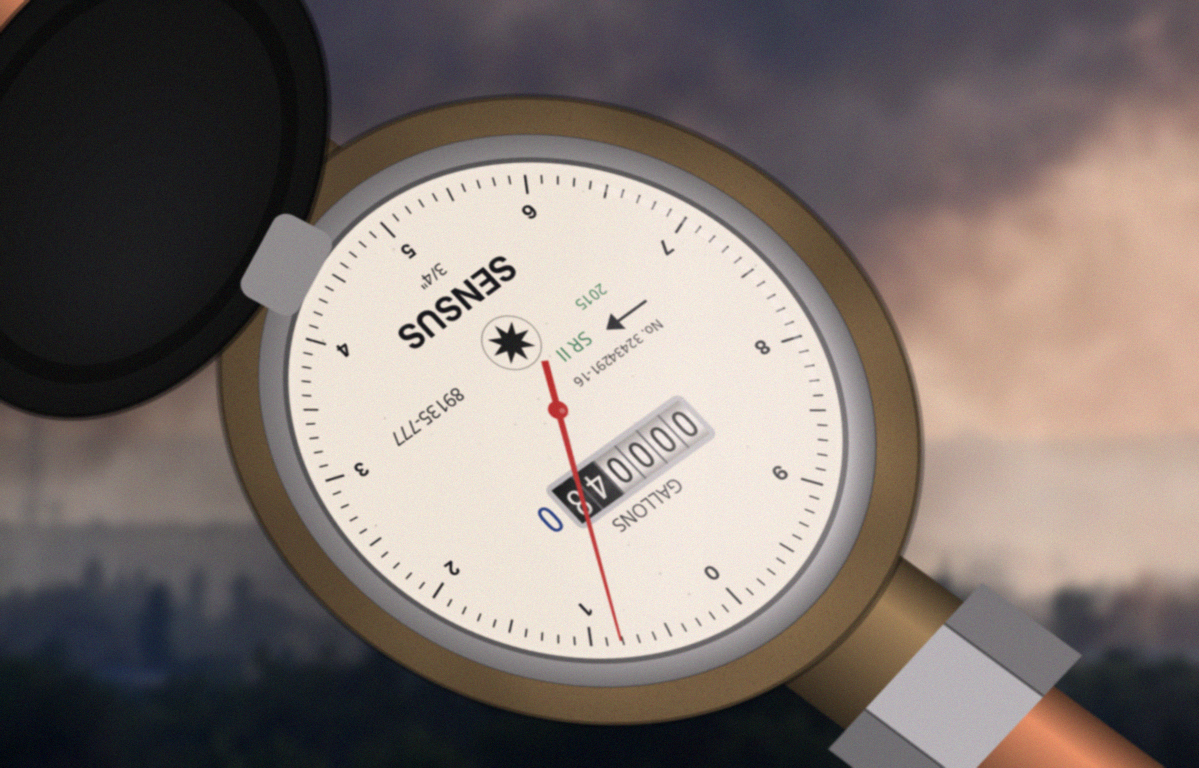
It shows 480.8 gal
